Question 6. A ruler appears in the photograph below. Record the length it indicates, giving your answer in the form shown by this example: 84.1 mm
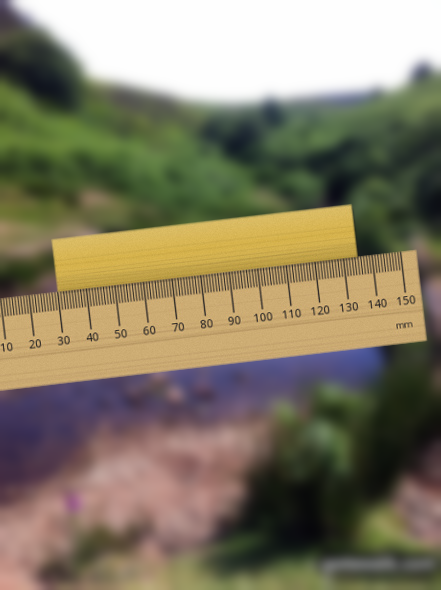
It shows 105 mm
